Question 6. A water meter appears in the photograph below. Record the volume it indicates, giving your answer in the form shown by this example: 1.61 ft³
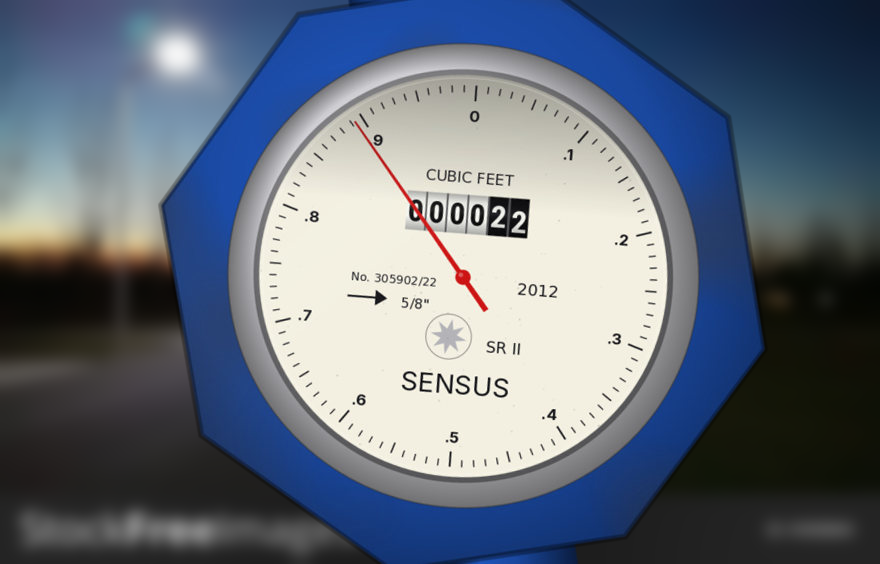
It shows 21.89 ft³
